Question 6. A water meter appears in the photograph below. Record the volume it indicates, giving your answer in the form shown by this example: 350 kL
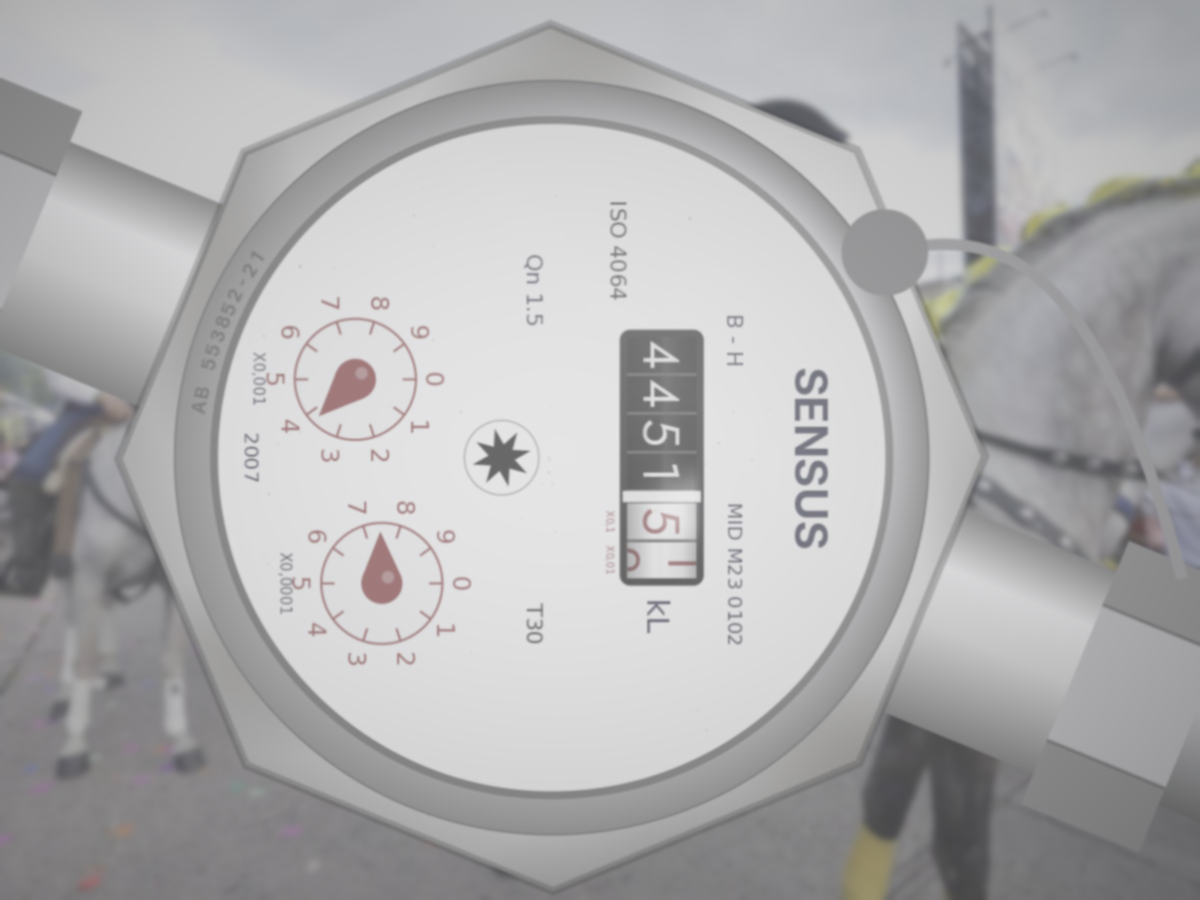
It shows 4451.5137 kL
